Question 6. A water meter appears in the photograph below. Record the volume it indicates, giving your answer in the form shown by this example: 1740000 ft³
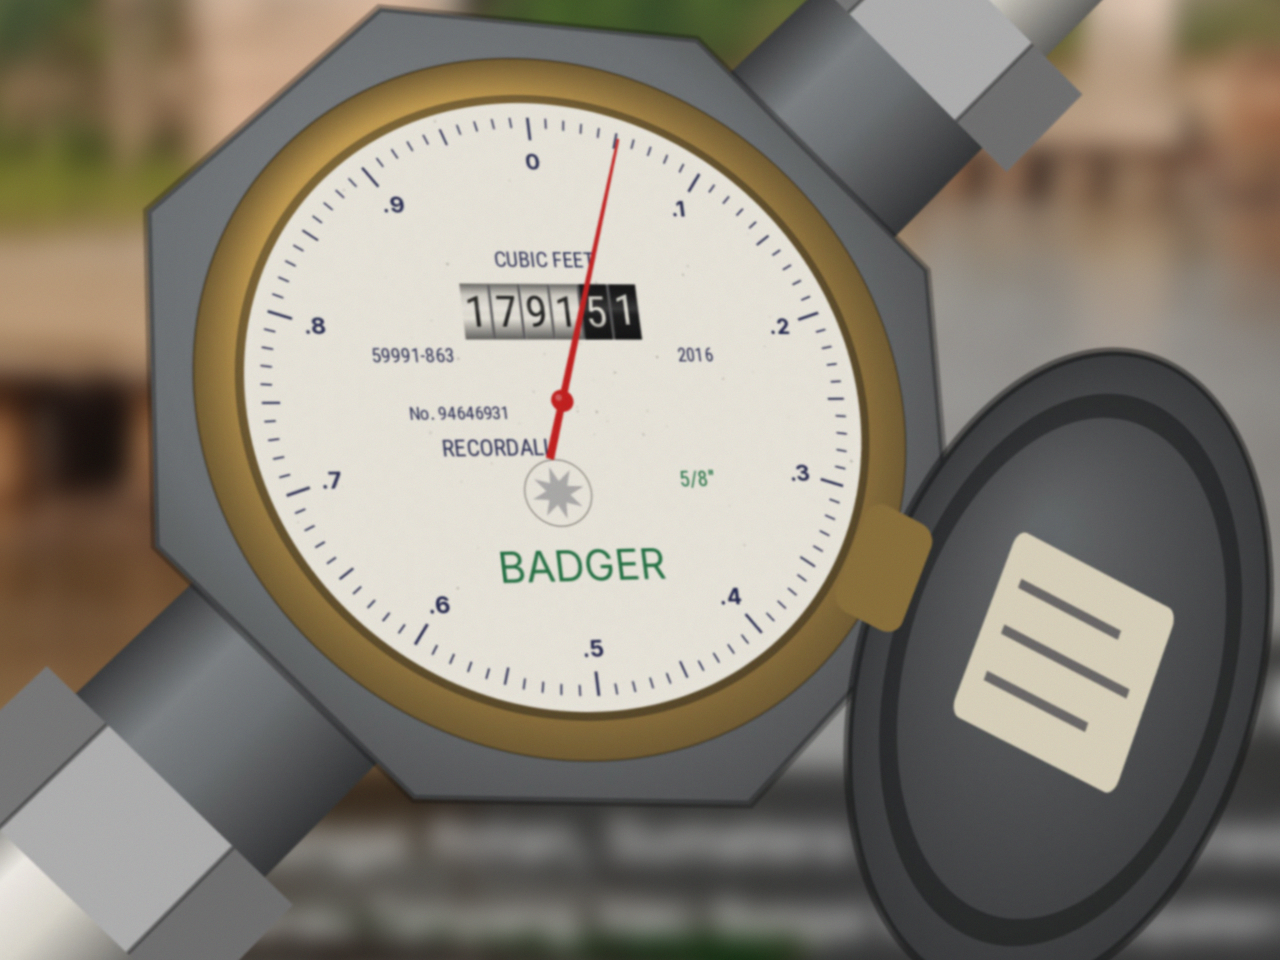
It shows 179151.05 ft³
